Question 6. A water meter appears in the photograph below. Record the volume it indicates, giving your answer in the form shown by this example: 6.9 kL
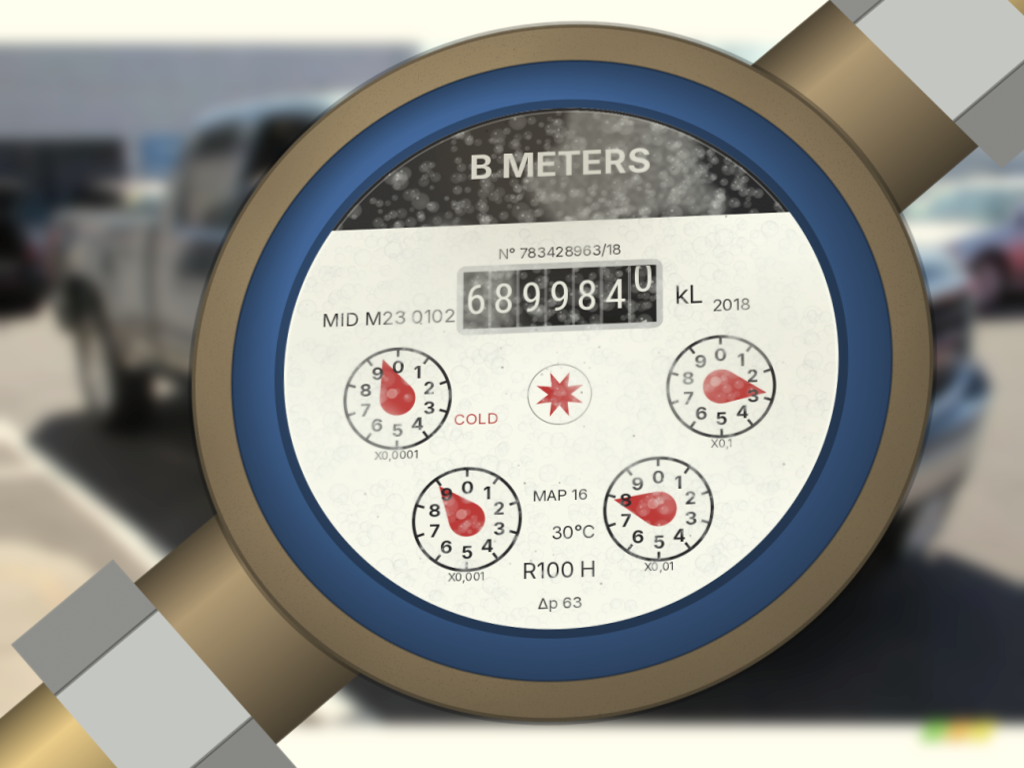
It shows 6899840.2789 kL
